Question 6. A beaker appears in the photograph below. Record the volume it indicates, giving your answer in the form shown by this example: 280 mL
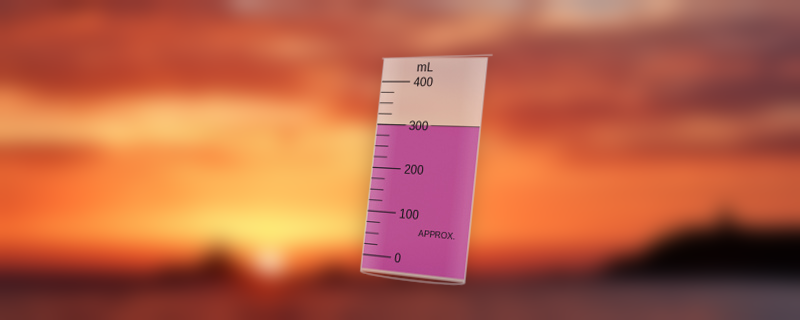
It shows 300 mL
